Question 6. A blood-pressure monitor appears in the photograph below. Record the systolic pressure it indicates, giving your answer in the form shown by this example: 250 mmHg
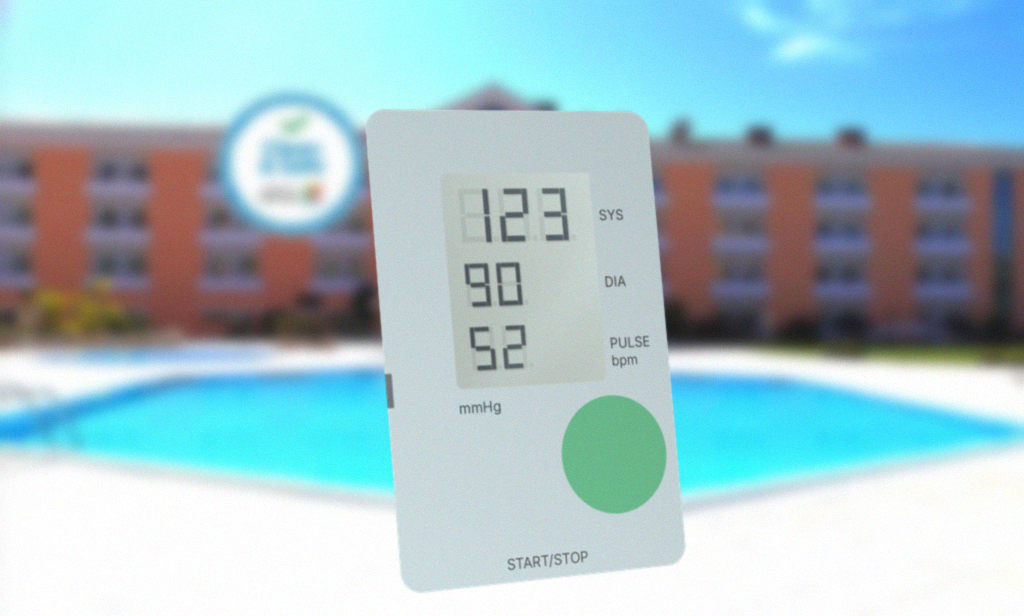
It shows 123 mmHg
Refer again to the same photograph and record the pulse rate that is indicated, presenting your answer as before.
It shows 52 bpm
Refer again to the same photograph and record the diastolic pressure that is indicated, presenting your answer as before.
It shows 90 mmHg
